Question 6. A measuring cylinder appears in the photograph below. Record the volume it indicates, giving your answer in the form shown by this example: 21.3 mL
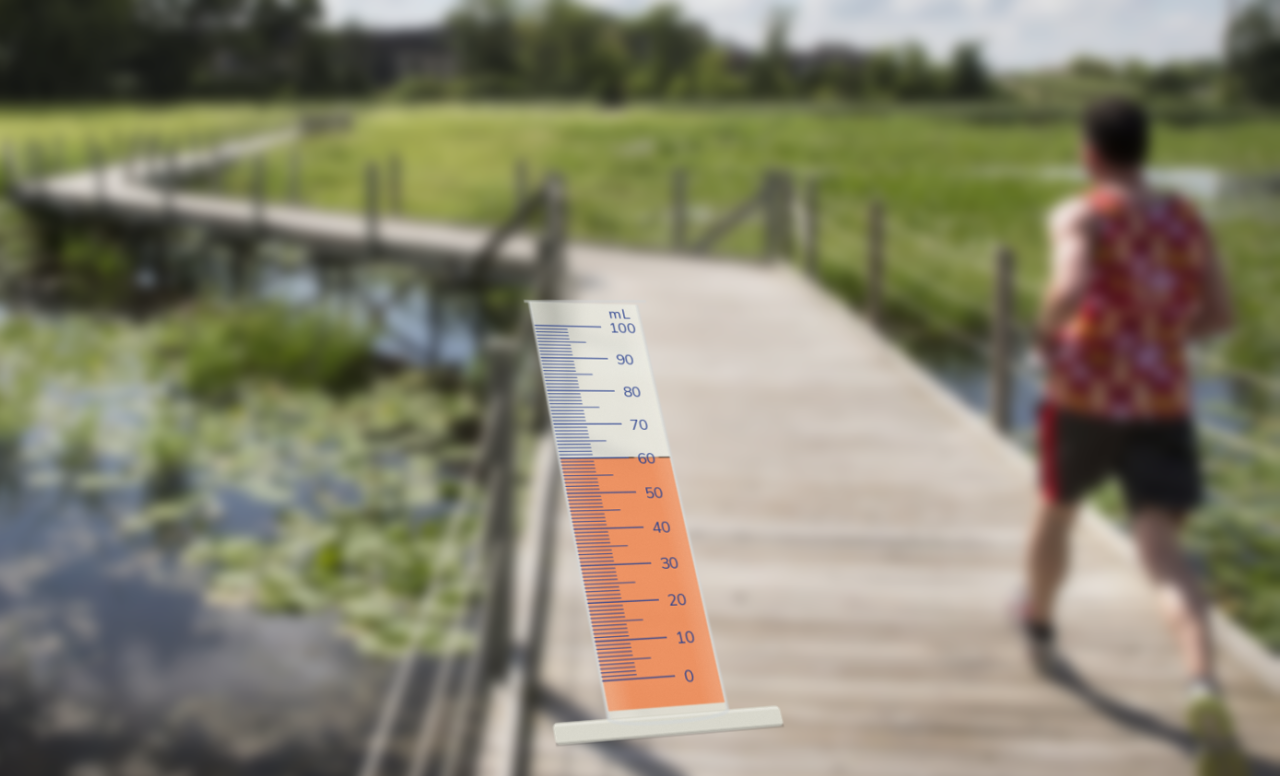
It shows 60 mL
